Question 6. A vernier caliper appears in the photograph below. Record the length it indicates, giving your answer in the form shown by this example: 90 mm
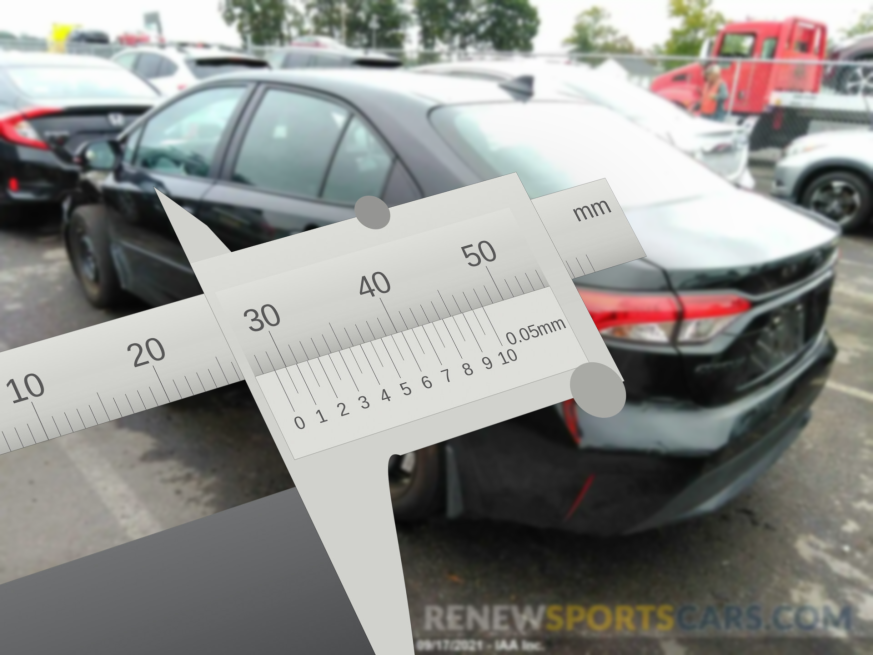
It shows 29.0 mm
